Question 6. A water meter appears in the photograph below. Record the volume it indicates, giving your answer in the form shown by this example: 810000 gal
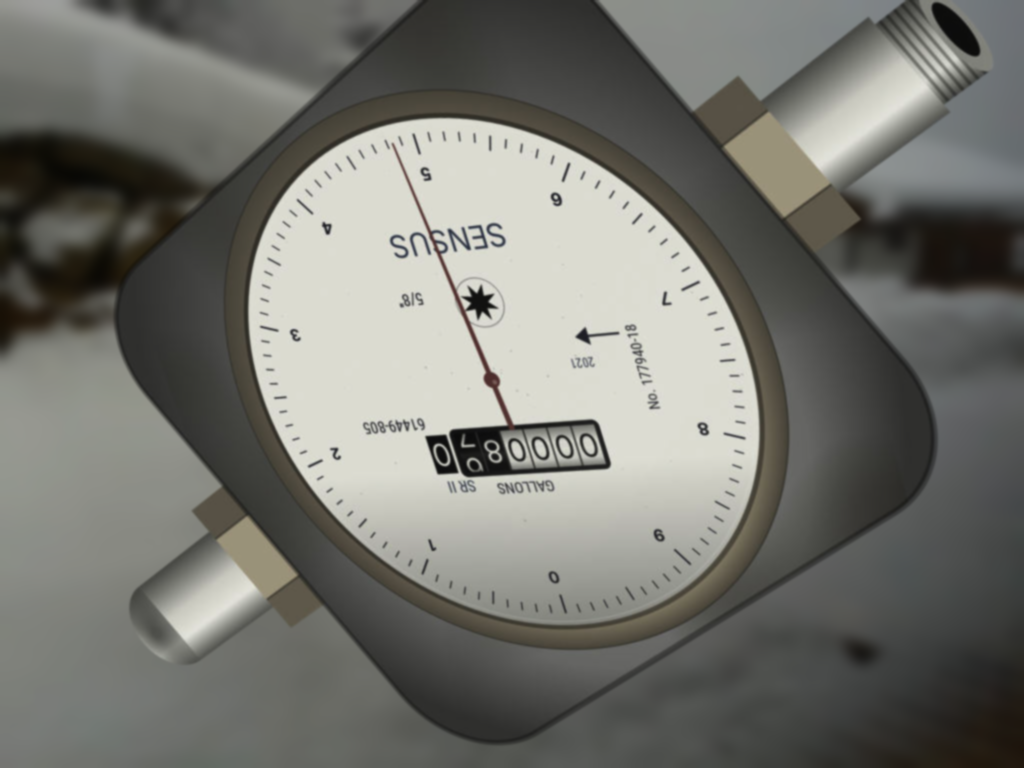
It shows 864.8 gal
